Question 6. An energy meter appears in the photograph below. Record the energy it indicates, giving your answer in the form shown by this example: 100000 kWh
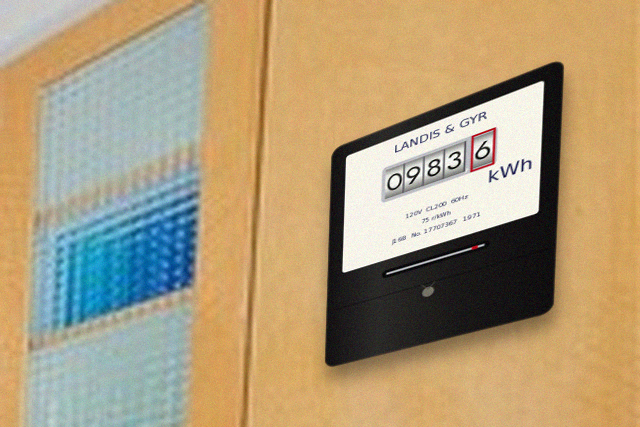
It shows 983.6 kWh
